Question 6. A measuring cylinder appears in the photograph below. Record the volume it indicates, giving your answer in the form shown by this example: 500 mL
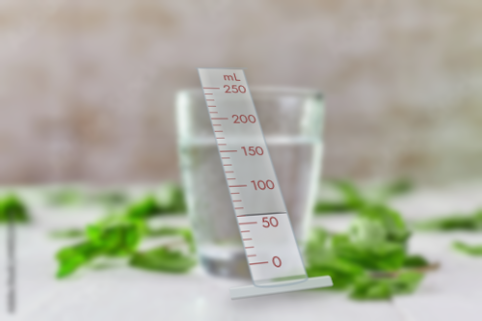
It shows 60 mL
